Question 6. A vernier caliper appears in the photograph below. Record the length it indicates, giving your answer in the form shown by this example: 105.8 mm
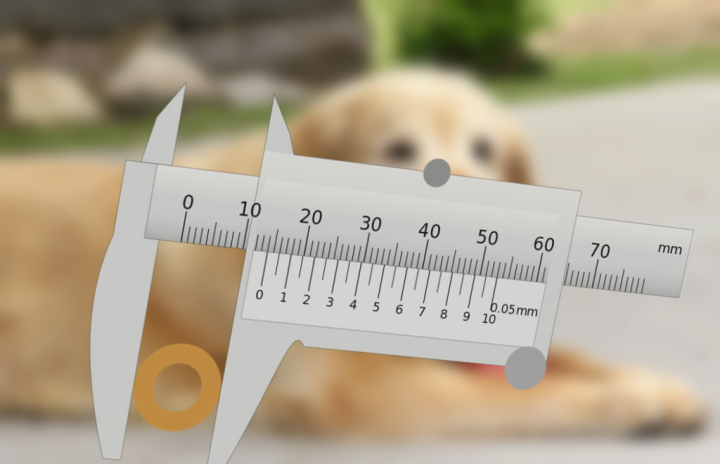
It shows 14.0 mm
